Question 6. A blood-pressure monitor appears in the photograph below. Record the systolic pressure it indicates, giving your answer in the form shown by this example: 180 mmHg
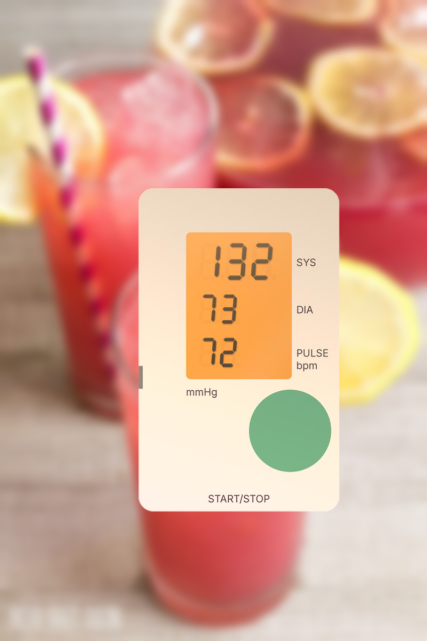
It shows 132 mmHg
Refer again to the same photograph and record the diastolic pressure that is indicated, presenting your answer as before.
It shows 73 mmHg
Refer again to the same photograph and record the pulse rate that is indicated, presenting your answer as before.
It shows 72 bpm
